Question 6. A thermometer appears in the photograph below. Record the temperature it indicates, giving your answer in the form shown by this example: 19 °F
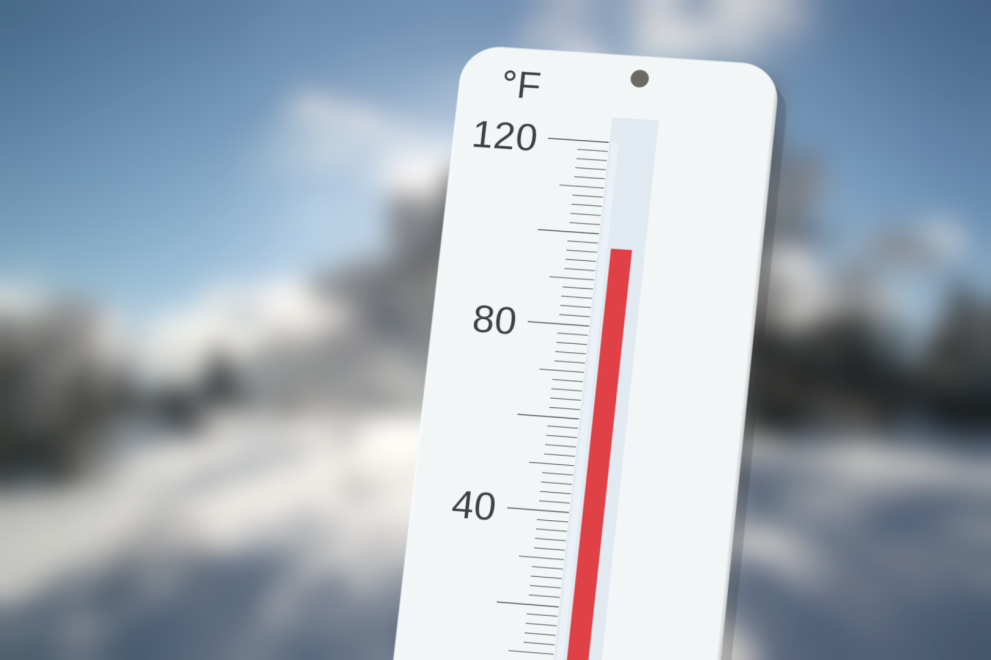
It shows 97 °F
